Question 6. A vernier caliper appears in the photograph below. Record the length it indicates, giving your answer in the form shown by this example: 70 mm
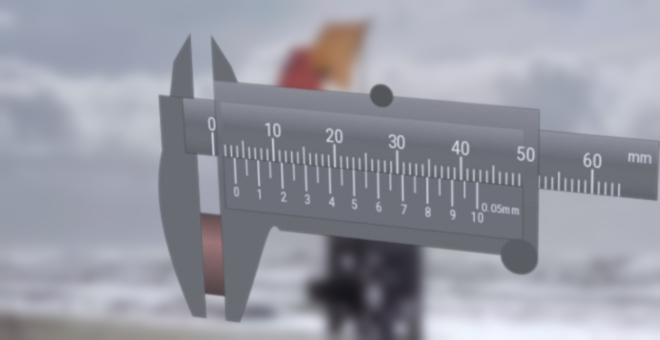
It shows 3.5 mm
